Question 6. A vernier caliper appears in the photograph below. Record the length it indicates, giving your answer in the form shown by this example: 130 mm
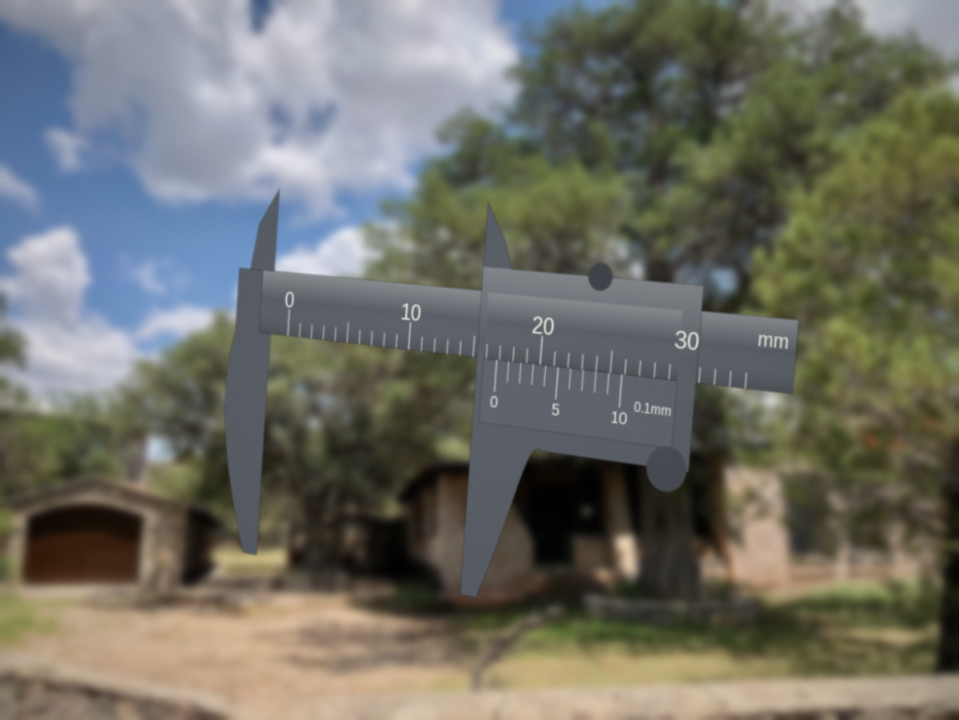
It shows 16.8 mm
